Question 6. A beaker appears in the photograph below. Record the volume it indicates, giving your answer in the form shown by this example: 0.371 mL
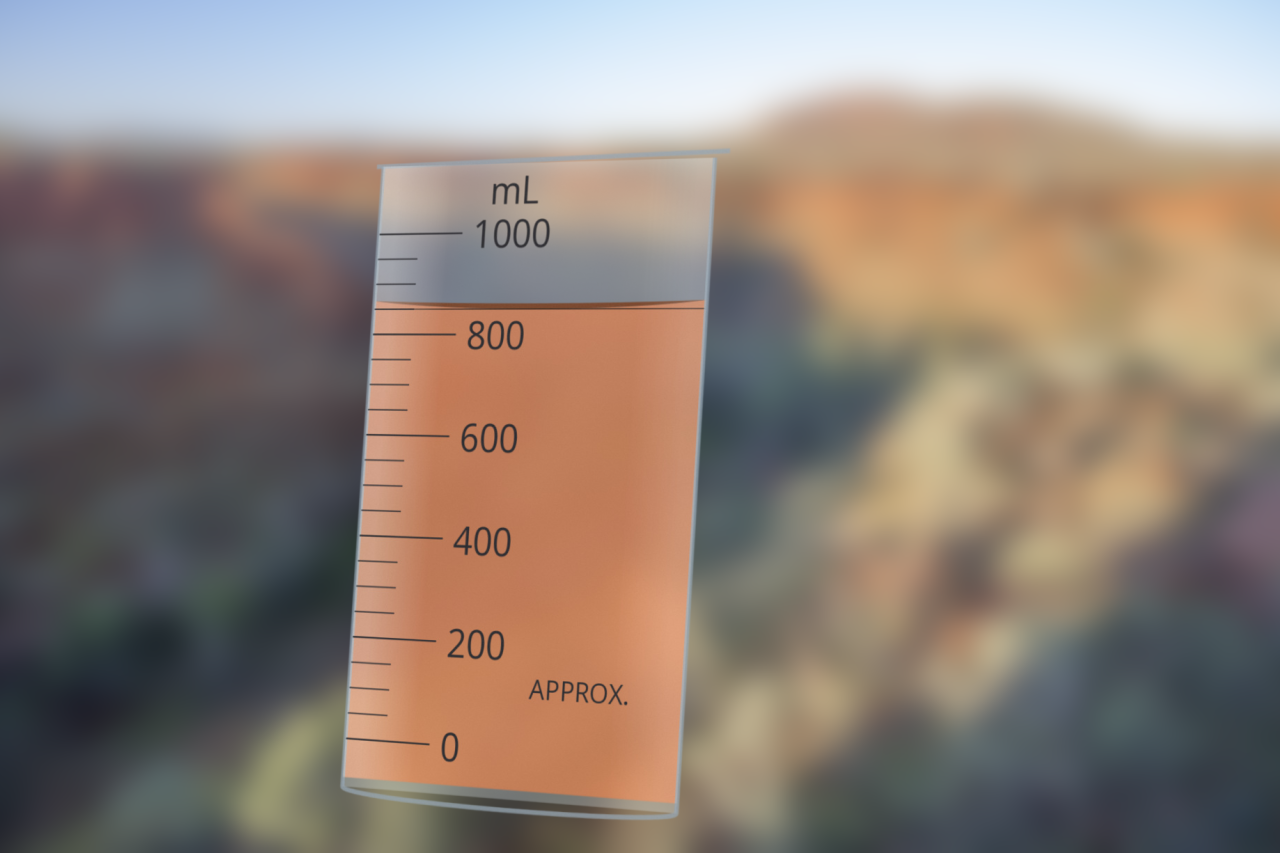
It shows 850 mL
